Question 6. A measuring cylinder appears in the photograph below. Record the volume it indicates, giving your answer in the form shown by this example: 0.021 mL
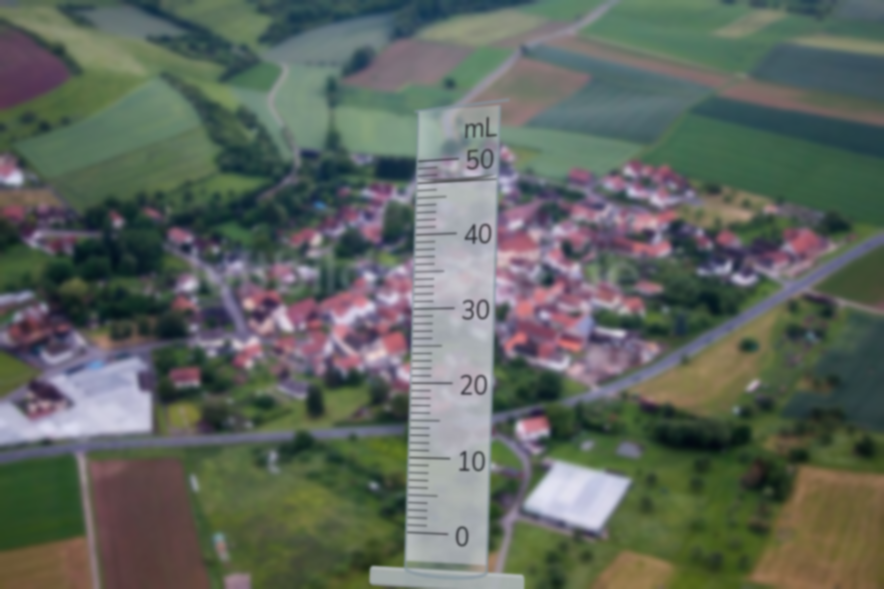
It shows 47 mL
